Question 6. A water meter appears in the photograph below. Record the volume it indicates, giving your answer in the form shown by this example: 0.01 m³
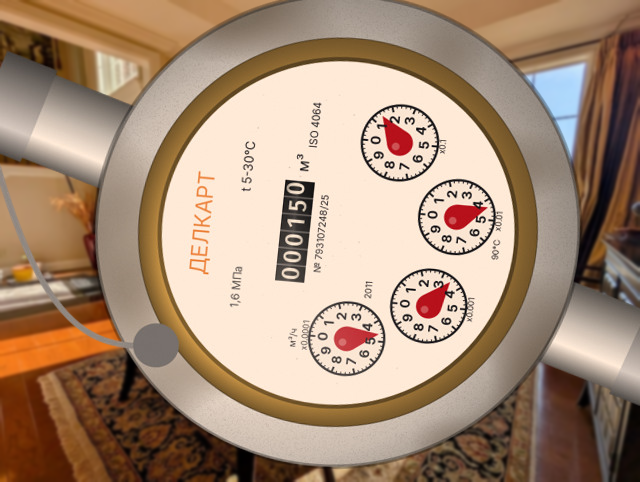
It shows 150.1434 m³
